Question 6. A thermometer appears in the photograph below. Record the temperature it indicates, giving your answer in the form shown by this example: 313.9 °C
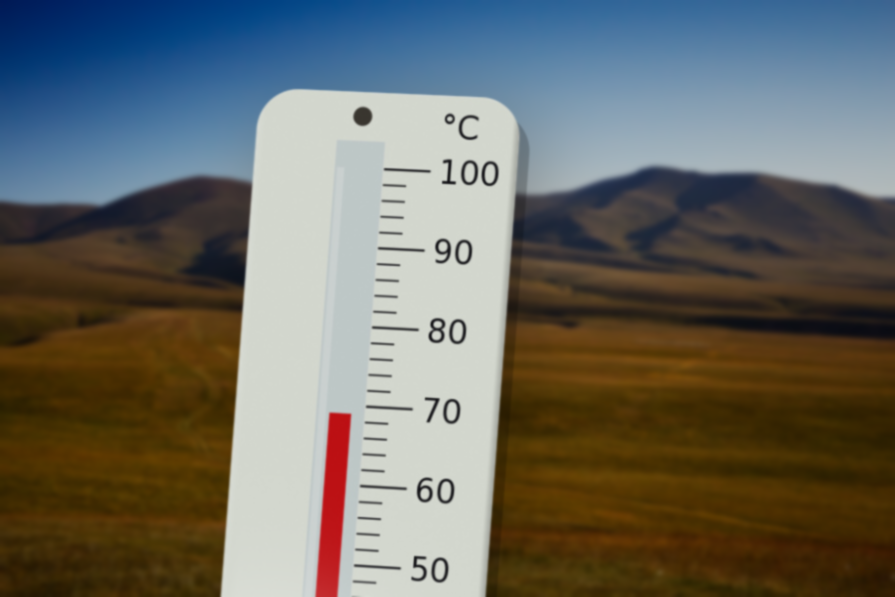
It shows 69 °C
